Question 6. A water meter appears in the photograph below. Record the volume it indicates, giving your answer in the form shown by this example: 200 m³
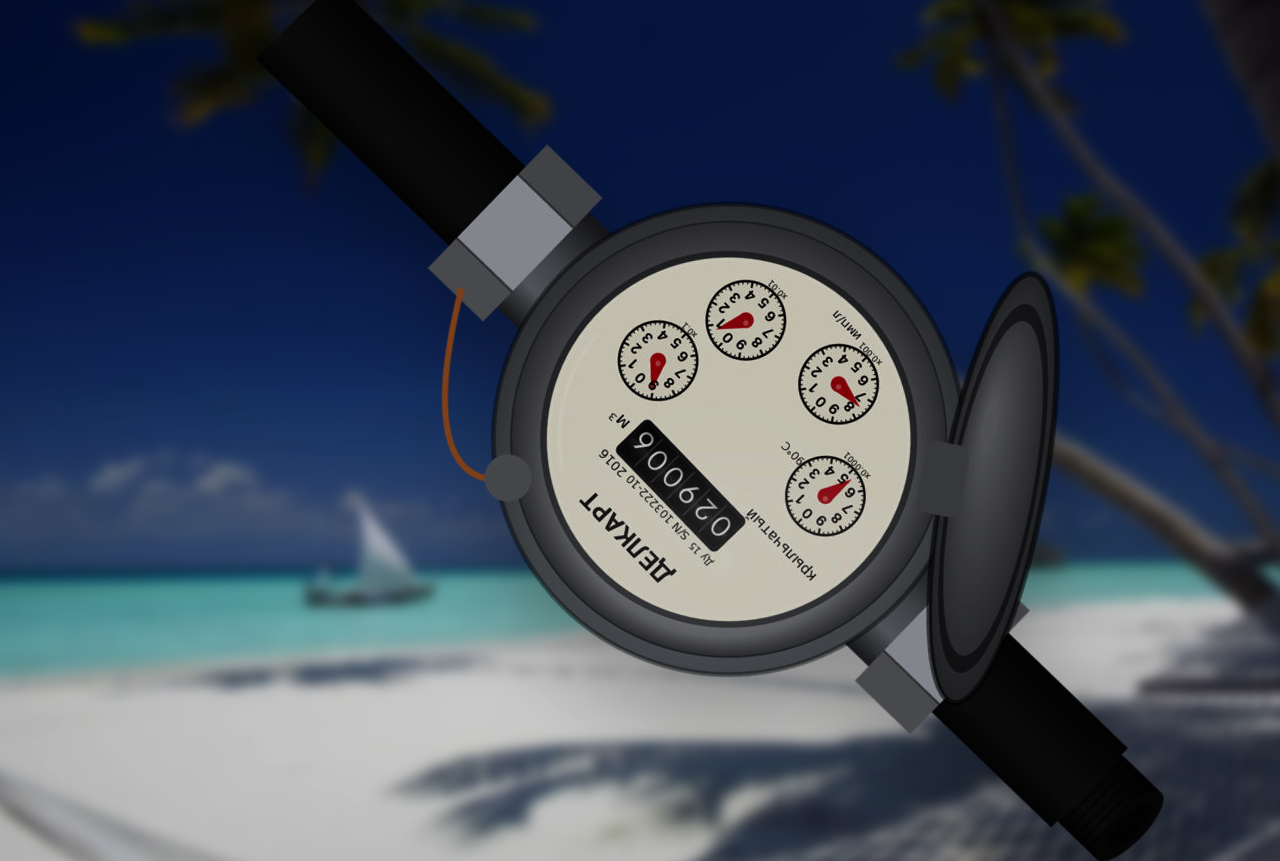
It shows 29005.9075 m³
